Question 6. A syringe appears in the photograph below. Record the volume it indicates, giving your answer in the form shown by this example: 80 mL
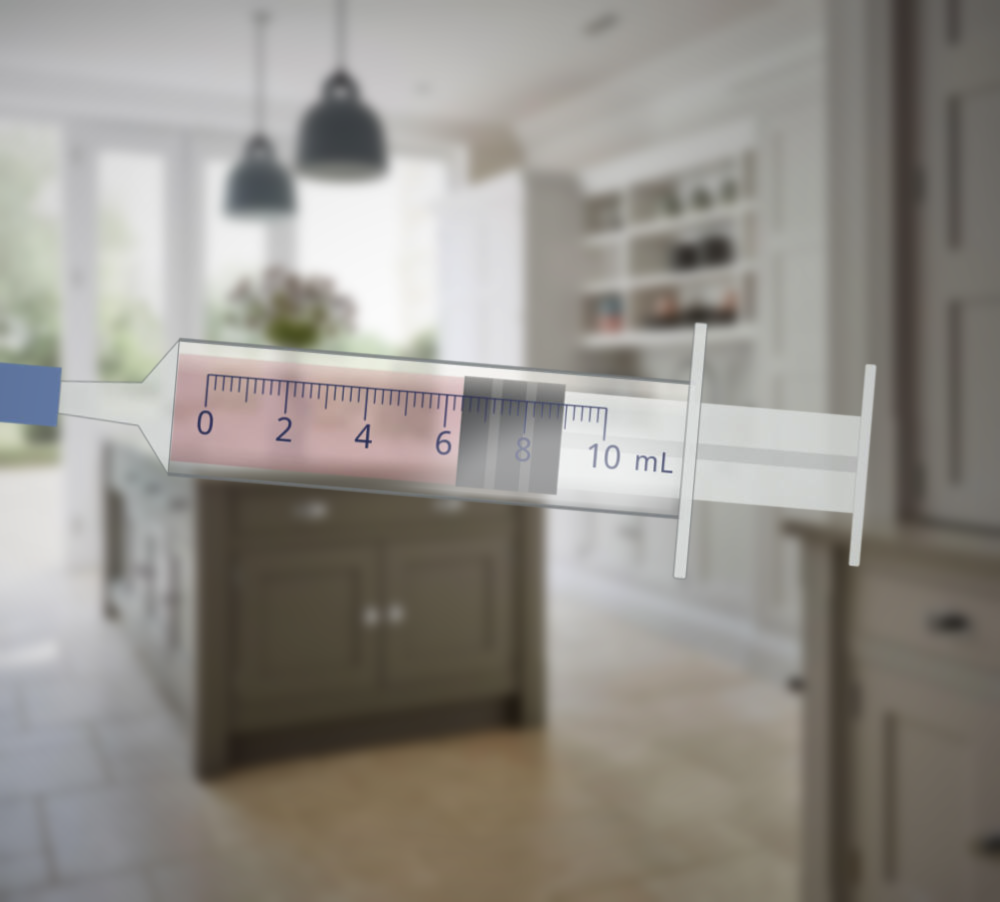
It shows 6.4 mL
